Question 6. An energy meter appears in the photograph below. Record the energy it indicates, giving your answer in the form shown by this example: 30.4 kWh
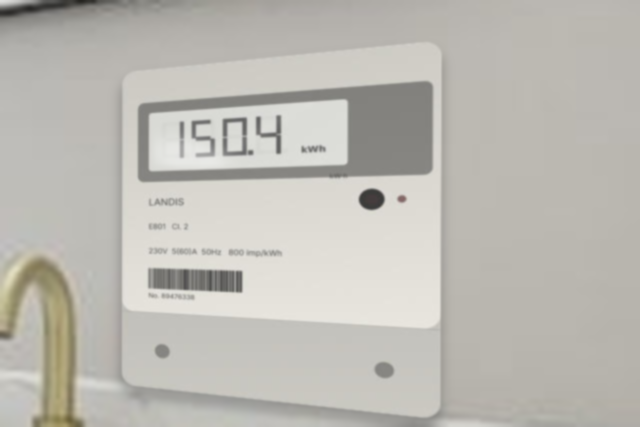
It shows 150.4 kWh
